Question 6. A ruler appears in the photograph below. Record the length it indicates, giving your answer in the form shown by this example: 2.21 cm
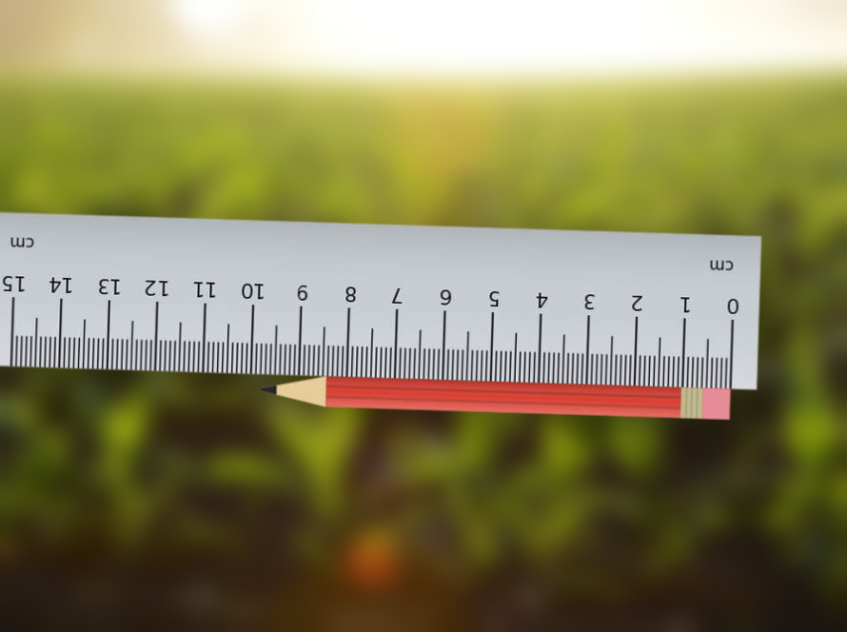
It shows 9.8 cm
